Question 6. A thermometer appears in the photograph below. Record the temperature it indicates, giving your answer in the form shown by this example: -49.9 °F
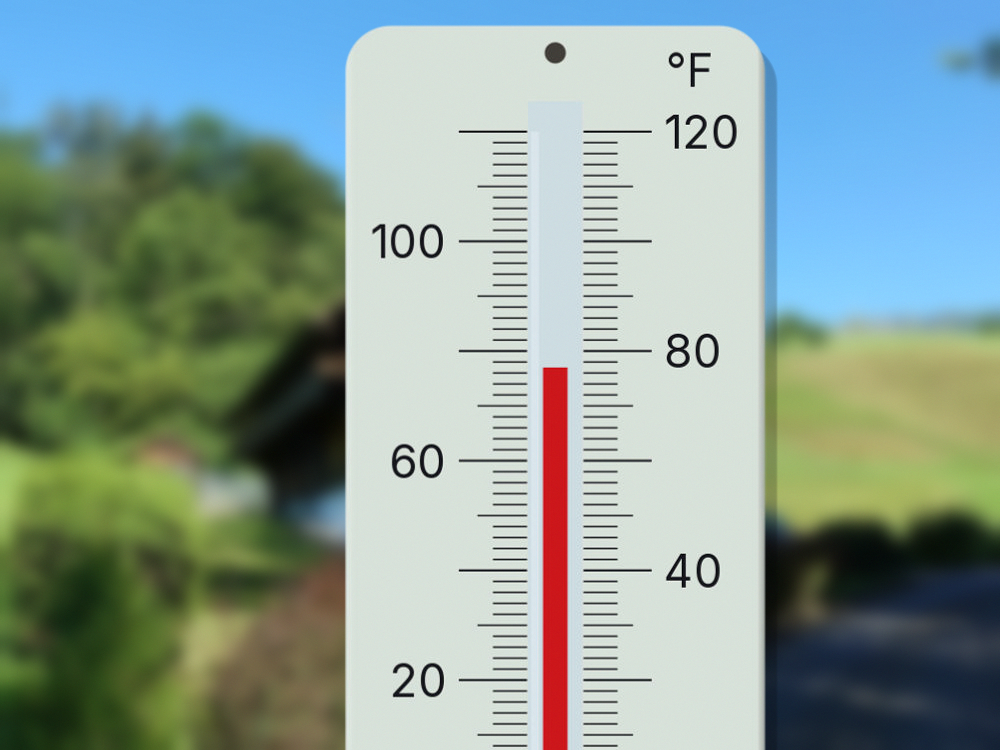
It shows 77 °F
